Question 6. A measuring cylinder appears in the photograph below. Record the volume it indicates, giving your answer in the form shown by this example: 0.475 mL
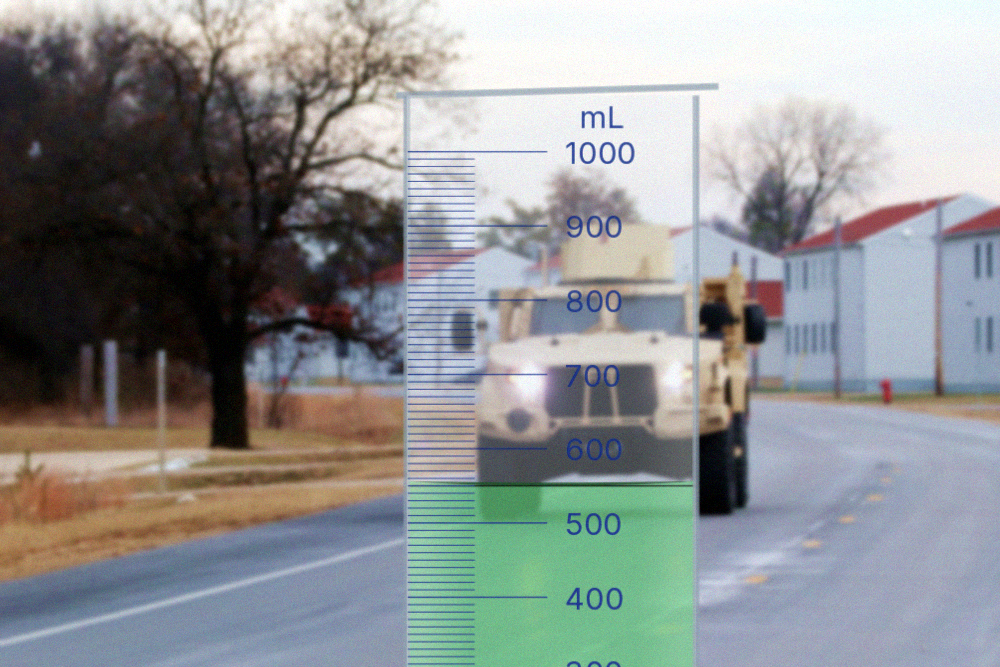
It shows 550 mL
